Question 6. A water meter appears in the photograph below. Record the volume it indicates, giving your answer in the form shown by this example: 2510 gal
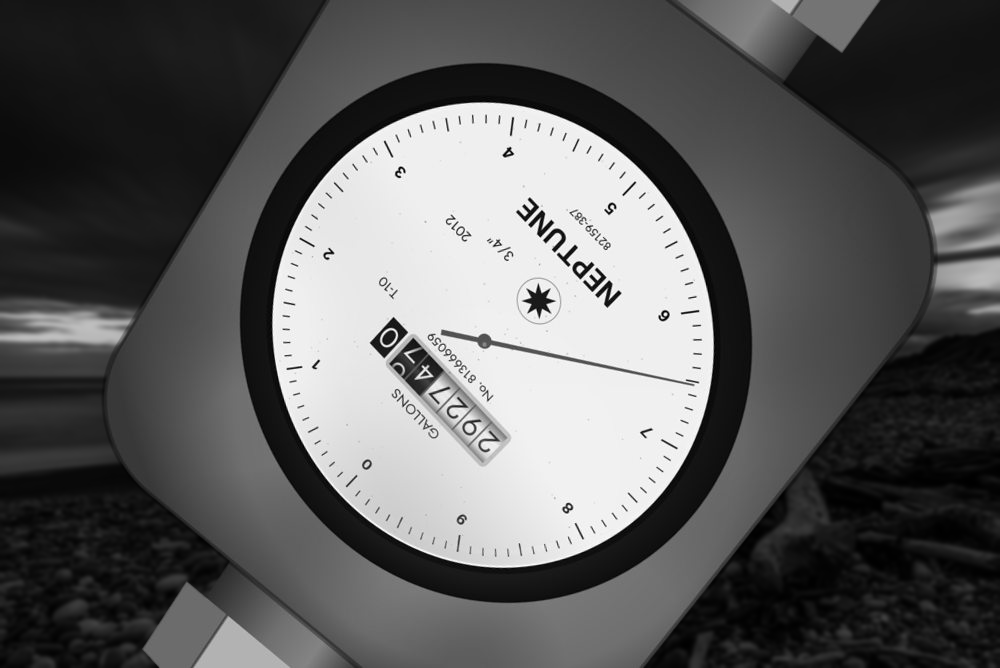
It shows 2927466.5 gal
